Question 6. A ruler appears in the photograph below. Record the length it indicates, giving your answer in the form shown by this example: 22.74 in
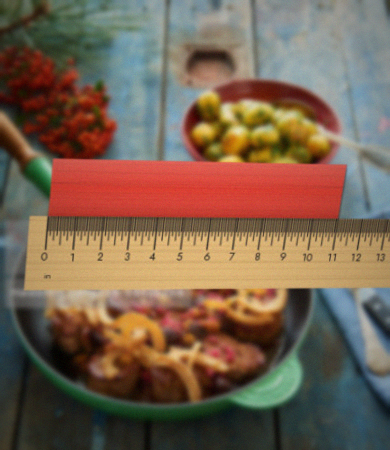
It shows 11 in
